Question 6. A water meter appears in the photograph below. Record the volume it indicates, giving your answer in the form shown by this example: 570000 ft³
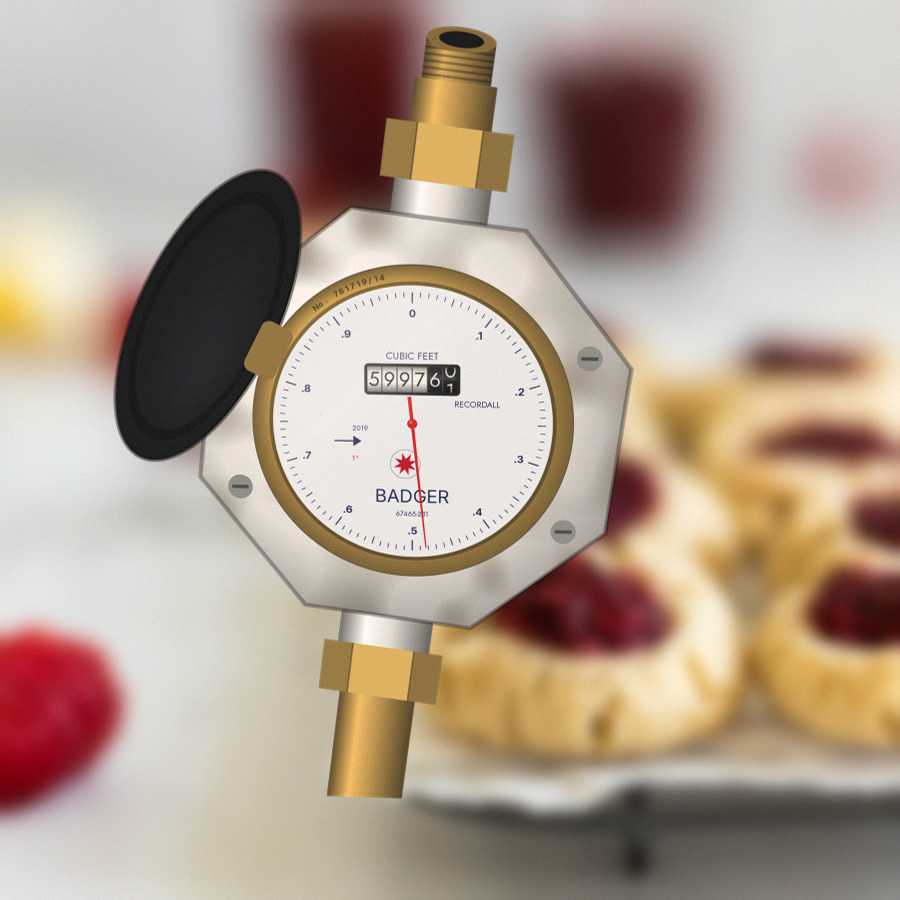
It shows 599760.48 ft³
